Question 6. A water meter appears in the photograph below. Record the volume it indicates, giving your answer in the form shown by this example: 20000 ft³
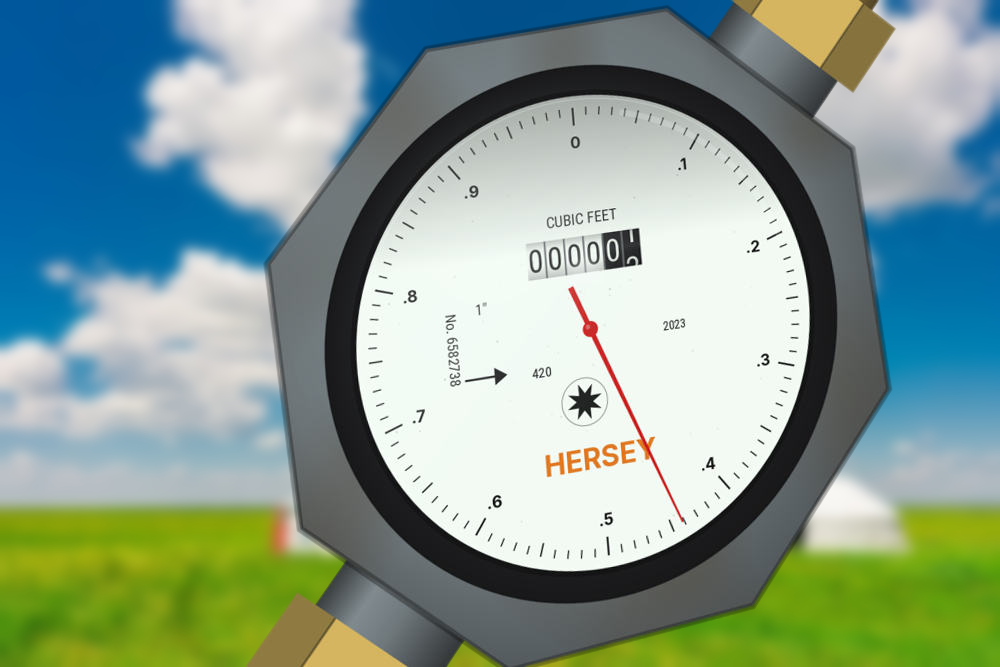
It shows 1.44 ft³
